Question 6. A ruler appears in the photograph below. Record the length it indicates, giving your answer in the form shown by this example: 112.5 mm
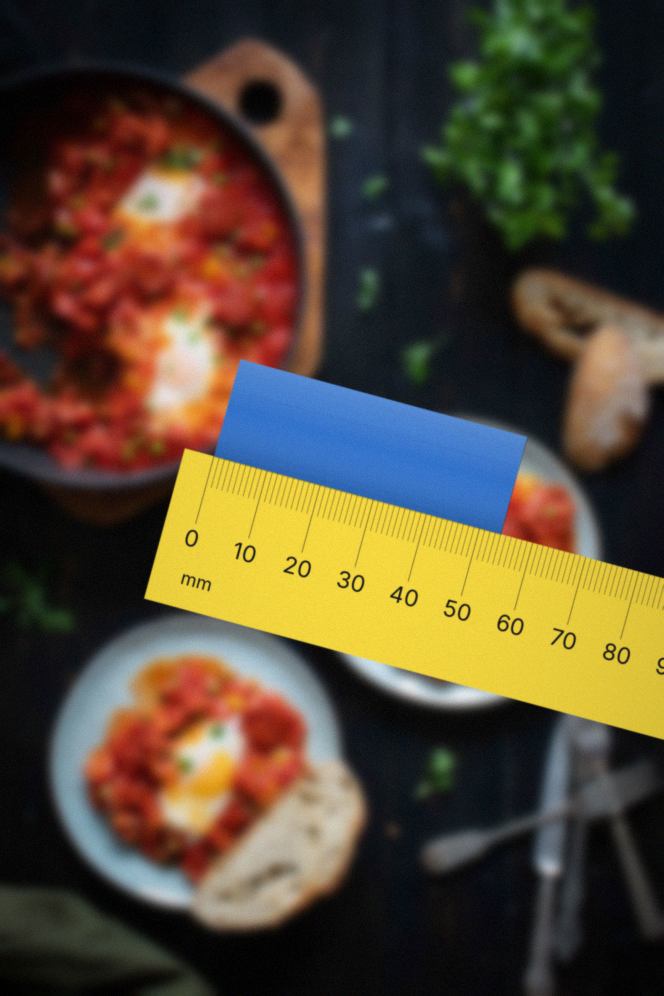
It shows 54 mm
